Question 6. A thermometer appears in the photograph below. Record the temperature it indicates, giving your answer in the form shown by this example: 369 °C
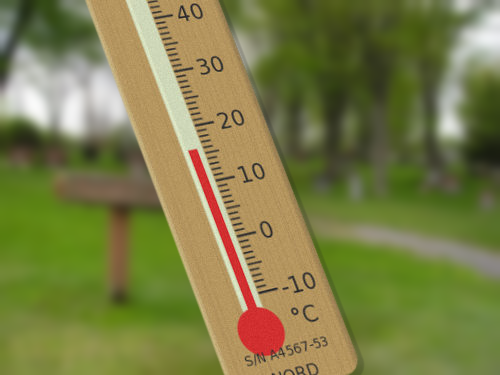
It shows 16 °C
